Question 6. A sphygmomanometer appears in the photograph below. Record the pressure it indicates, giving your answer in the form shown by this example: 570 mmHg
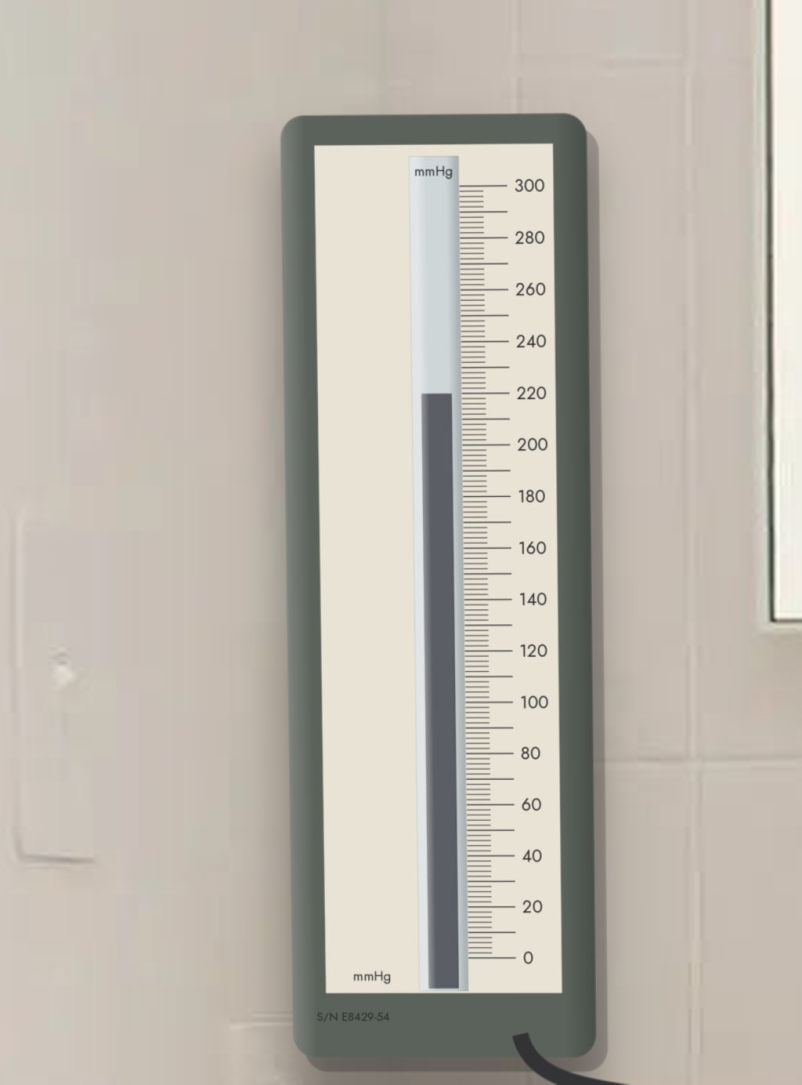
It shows 220 mmHg
